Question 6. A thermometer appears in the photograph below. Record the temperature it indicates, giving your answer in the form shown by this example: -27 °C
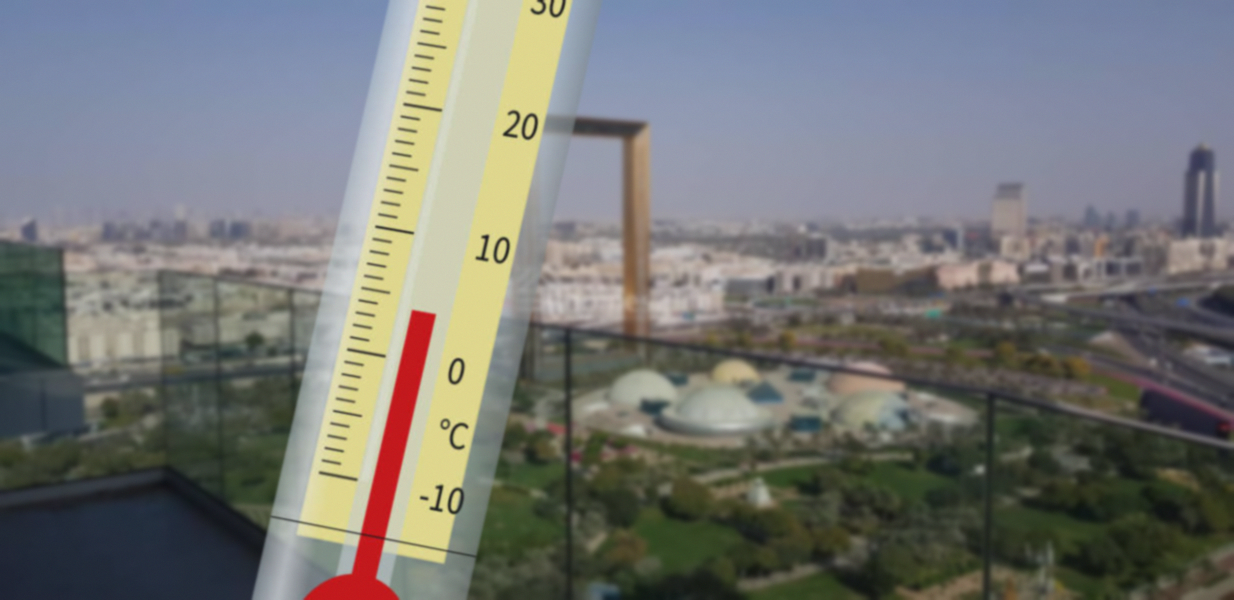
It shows 4 °C
